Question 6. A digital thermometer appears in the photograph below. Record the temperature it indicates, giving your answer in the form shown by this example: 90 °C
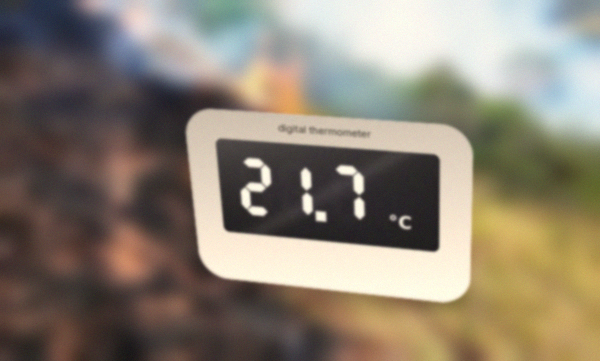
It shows 21.7 °C
